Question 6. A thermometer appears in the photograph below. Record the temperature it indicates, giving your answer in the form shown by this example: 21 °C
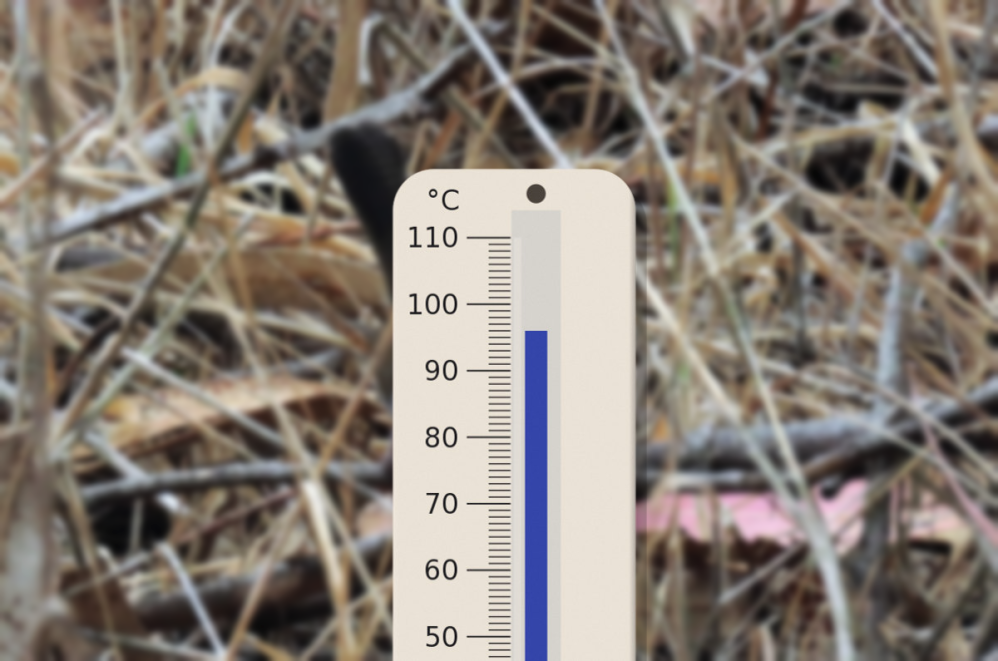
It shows 96 °C
